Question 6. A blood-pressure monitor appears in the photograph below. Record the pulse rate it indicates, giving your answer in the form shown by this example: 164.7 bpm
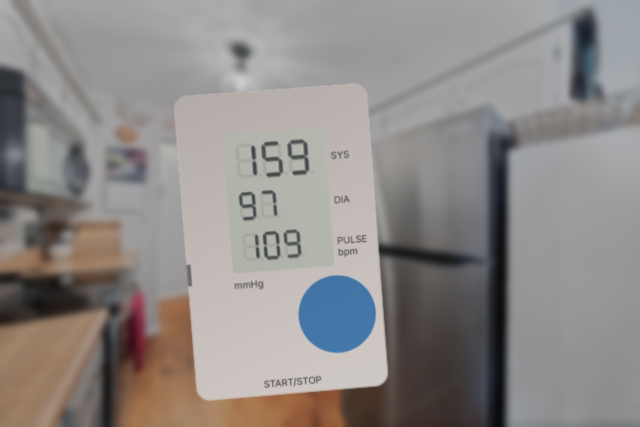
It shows 109 bpm
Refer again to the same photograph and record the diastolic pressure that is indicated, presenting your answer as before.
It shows 97 mmHg
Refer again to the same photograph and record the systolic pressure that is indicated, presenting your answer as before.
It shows 159 mmHg
